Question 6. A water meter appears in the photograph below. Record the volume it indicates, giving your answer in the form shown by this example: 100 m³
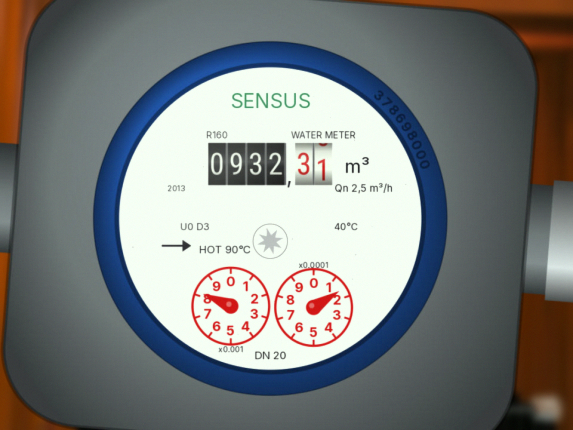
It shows 932.3081 m³
